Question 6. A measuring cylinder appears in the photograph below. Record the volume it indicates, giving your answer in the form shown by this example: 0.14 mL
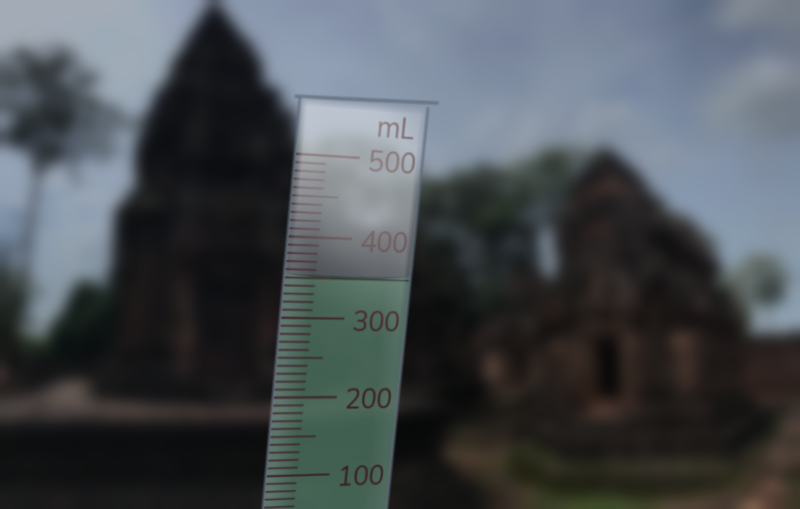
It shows 350 mL
